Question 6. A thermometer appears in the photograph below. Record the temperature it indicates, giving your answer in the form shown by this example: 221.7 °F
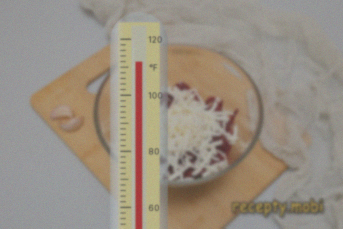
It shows 112 °F
